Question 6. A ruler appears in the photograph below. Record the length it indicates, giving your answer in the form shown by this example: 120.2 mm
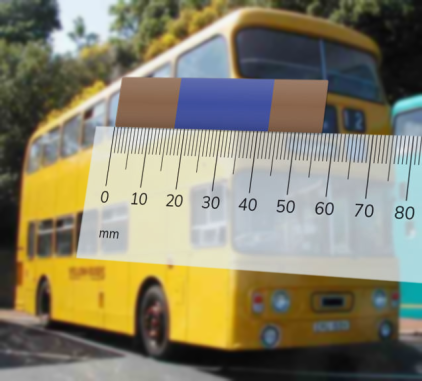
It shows 57 mm
